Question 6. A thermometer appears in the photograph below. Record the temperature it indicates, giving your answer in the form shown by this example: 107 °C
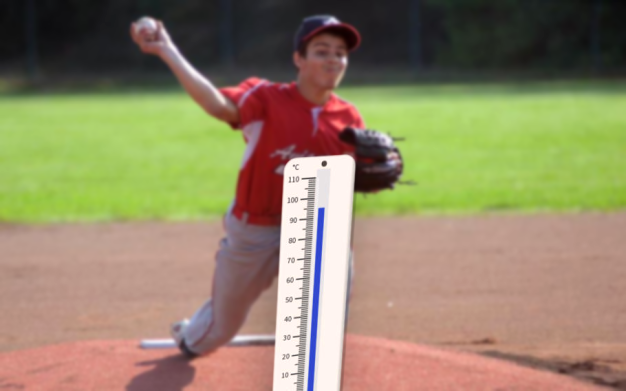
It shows 95 °C
